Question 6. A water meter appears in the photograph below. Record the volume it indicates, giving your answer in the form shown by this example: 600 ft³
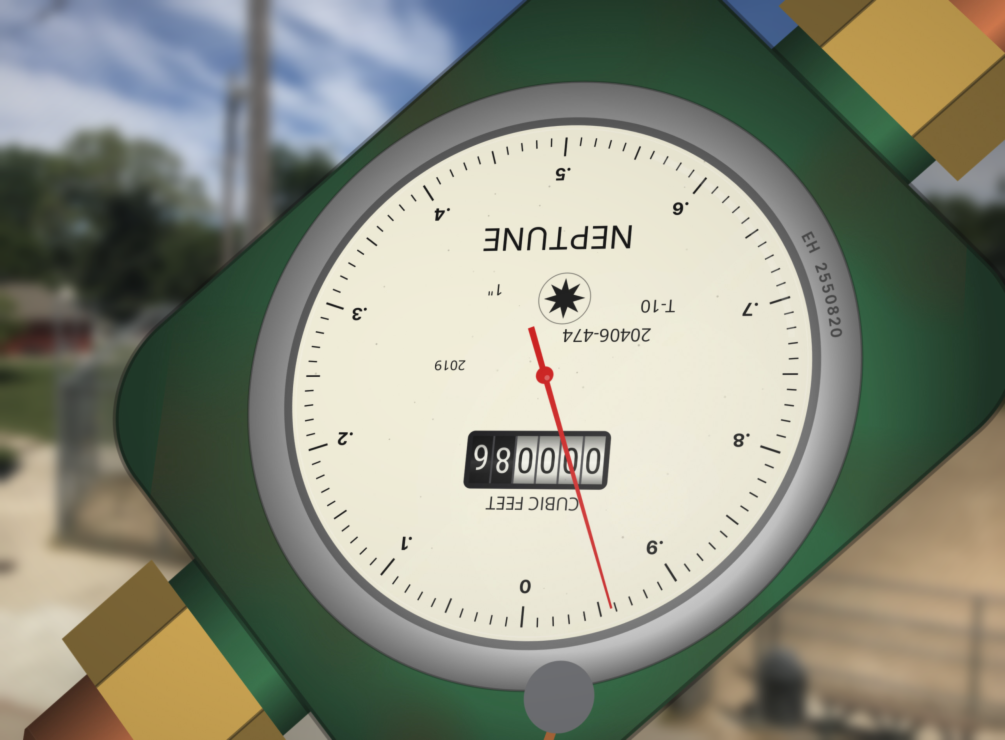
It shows 85.94 ft³
